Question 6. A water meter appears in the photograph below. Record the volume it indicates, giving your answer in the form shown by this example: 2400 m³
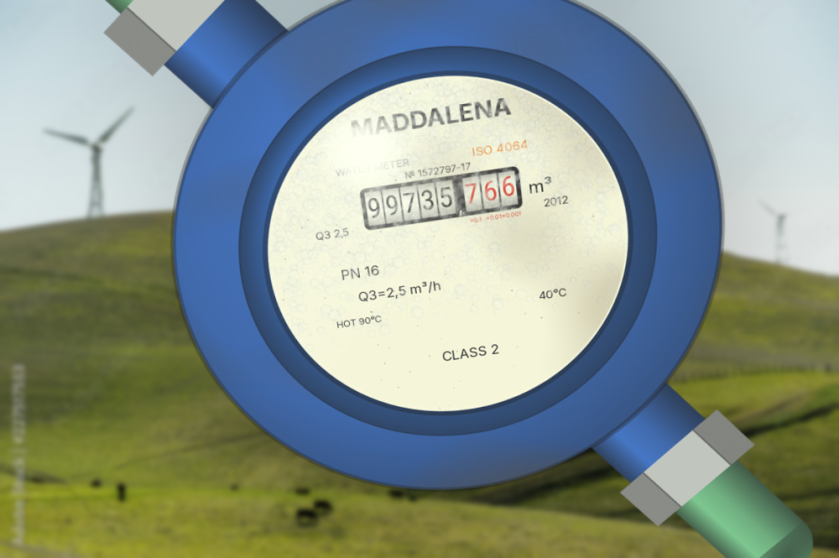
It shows 99735.766 m³
